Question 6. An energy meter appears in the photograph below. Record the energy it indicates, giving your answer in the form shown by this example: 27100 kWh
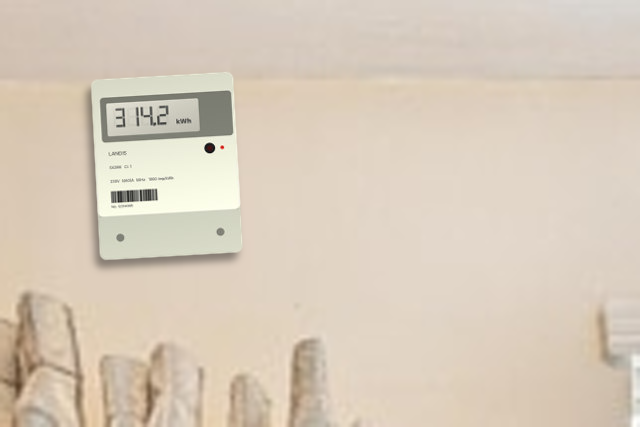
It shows 314.2 kWh
